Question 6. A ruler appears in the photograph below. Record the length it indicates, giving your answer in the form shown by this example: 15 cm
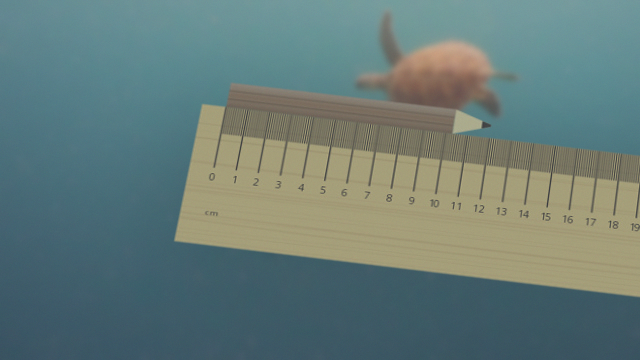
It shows 12 cm
